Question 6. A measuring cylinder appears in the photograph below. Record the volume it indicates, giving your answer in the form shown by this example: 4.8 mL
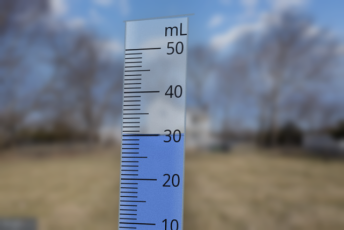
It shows 30 mL
